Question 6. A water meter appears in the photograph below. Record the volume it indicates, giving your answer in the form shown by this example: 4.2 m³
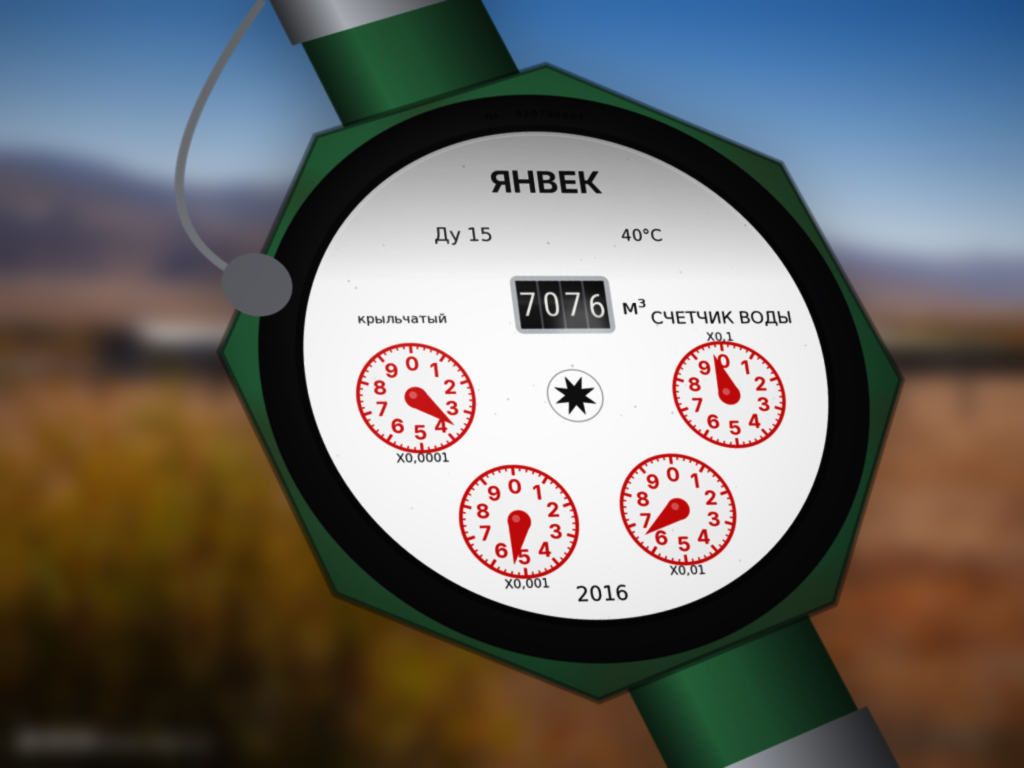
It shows 7075.9653 m³
